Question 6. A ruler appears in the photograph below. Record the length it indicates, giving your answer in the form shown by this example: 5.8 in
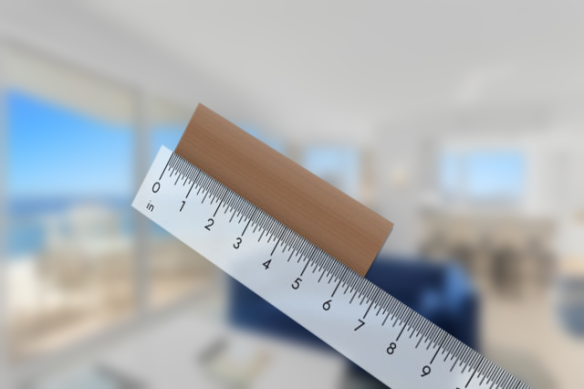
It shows 6.5 in
